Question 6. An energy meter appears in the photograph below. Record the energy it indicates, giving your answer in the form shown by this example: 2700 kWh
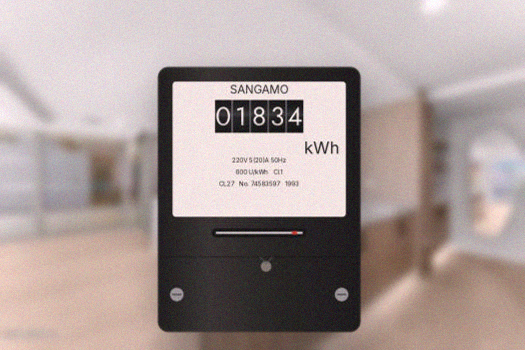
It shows 1834 kWh
